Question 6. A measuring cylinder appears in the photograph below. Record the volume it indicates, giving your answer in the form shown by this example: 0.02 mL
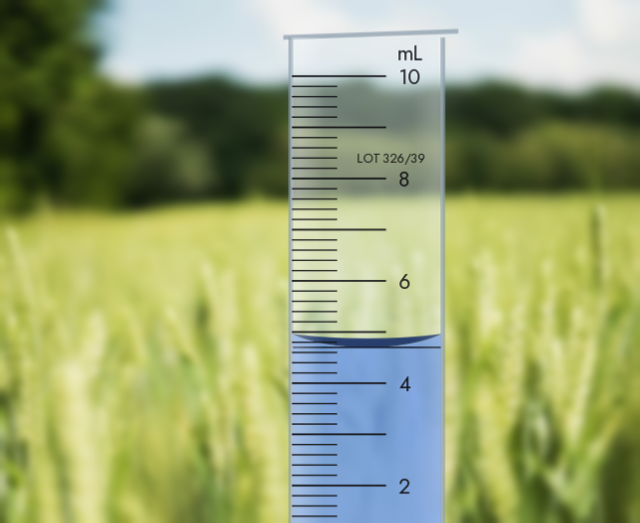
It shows 4.7 mL
